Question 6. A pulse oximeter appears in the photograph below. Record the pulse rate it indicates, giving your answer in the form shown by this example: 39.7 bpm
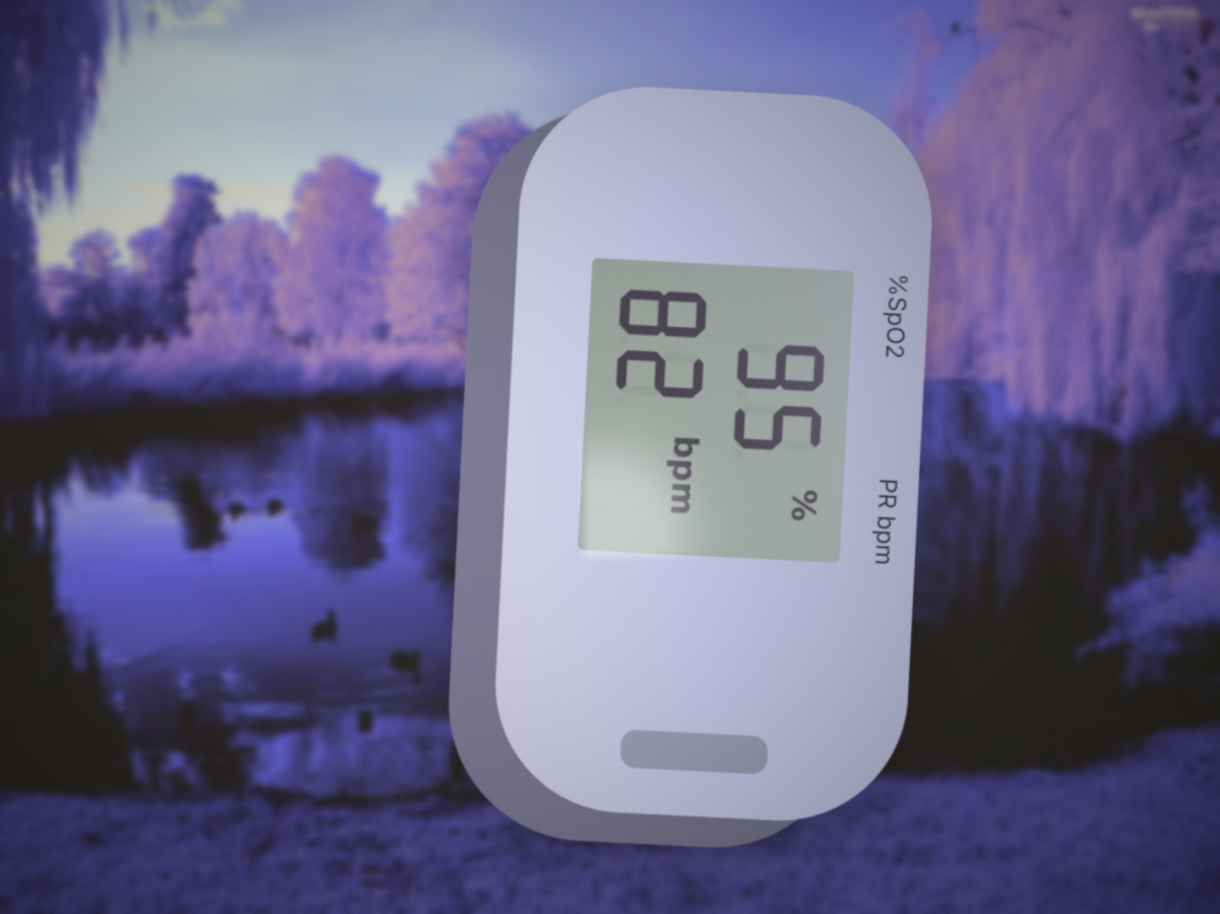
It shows 82 bpm
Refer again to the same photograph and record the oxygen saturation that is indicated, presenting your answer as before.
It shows 95 %
